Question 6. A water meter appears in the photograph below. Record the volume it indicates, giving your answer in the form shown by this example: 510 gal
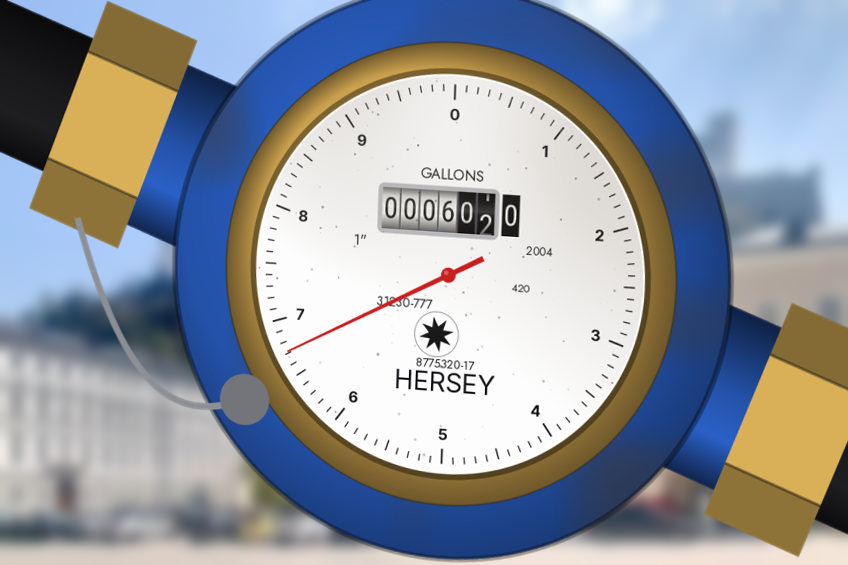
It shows 6016.7 gal
